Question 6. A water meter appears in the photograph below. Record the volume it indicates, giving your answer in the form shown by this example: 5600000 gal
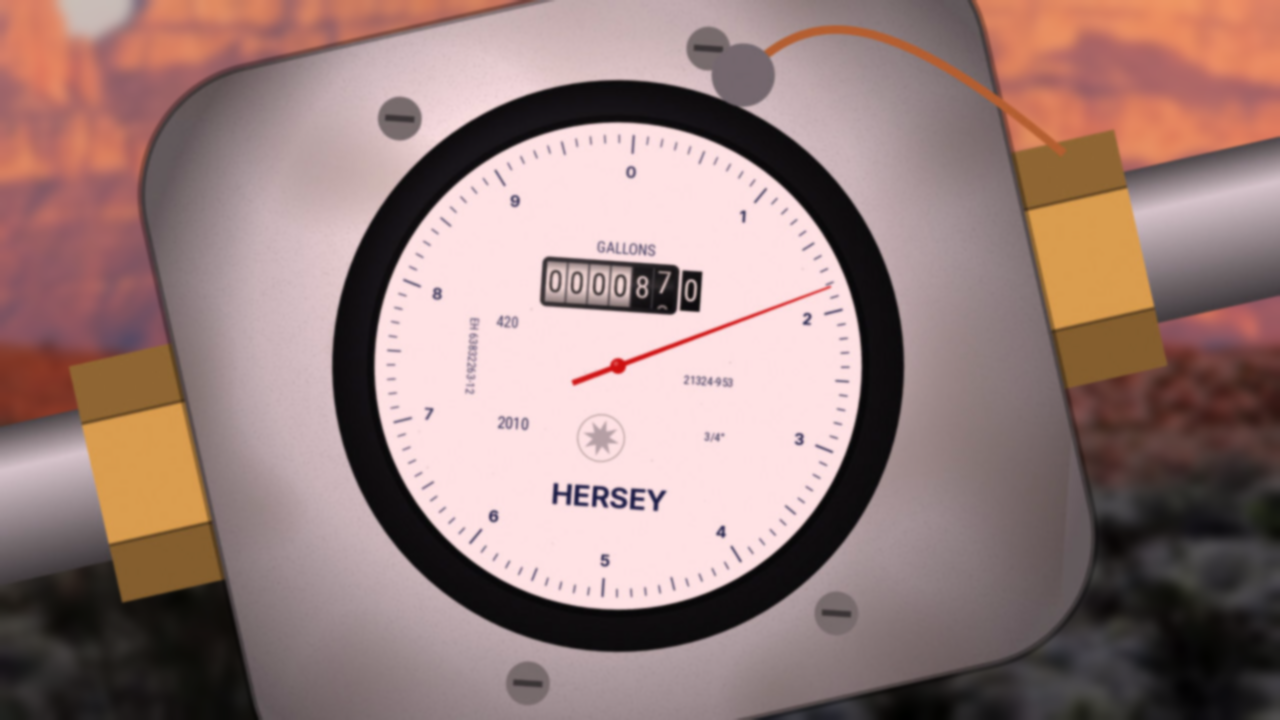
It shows 871.8 gal
